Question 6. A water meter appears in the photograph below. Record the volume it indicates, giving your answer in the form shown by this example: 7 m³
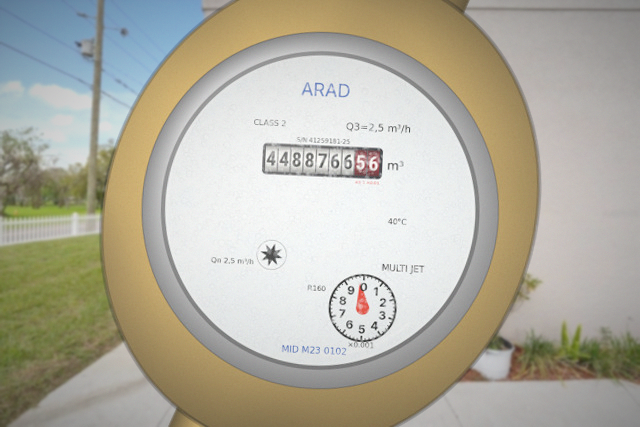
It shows 4488766.559 m³
